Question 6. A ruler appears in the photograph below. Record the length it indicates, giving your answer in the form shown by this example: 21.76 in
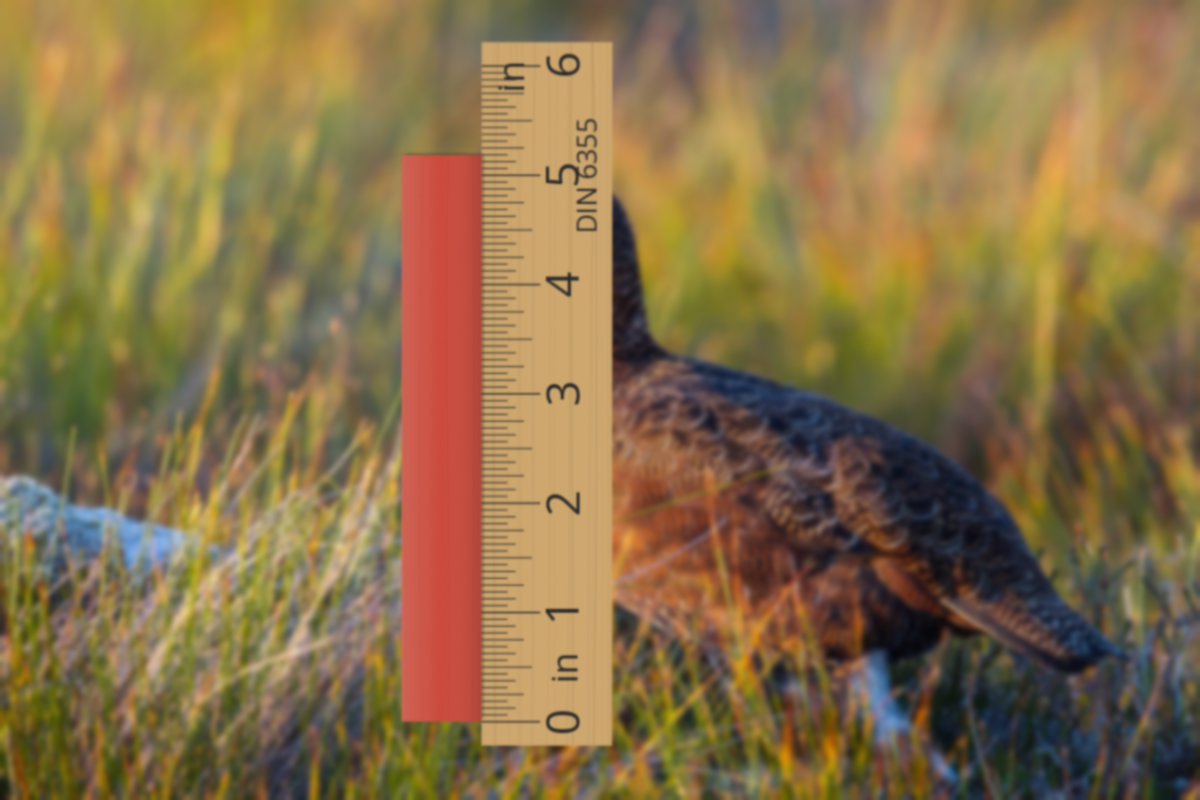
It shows 5.1875 in
